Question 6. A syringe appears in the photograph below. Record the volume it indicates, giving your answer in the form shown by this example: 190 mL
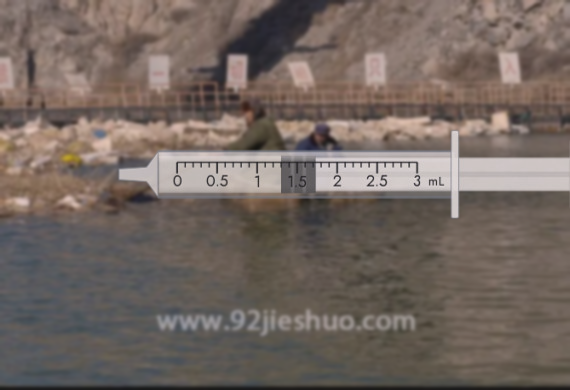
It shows 1.3 mL
